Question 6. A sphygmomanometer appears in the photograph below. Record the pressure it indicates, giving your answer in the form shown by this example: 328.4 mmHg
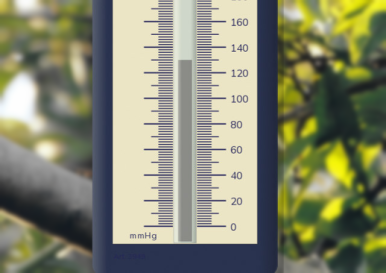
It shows 130 mmHg
